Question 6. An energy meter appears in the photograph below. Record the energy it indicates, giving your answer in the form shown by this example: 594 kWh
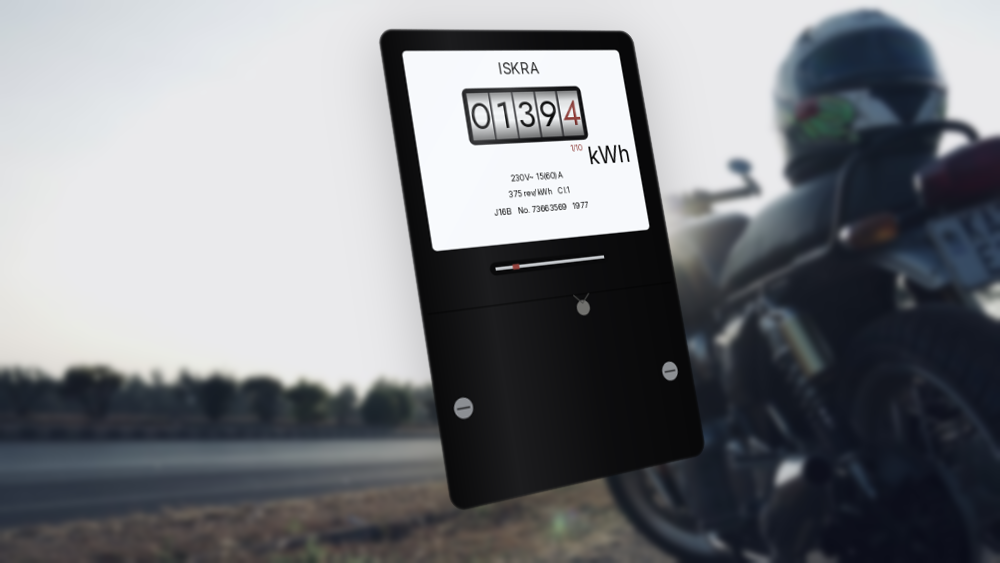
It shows 139.4 kWh
